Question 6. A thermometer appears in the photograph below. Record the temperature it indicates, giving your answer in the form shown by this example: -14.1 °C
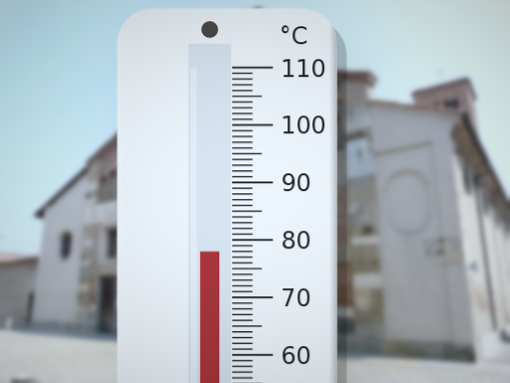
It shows 78 °C
